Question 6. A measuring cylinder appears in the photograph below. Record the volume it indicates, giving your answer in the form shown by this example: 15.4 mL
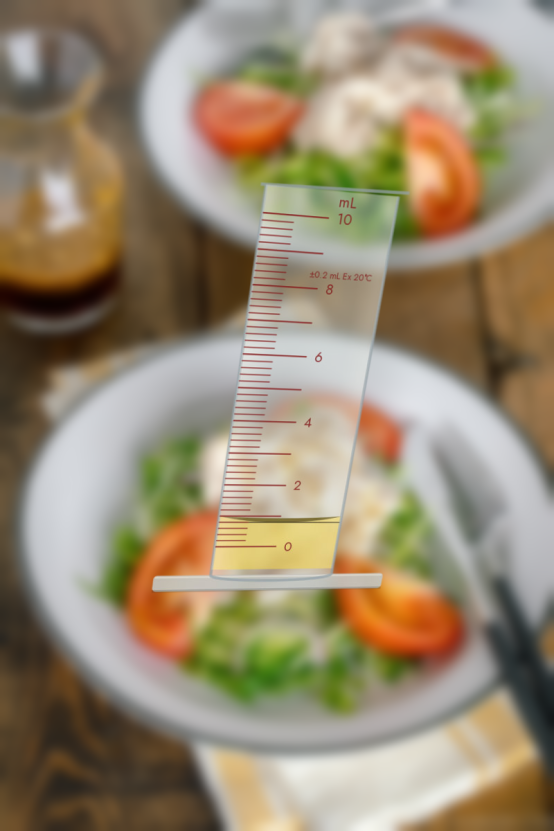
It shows 0.8 mL
